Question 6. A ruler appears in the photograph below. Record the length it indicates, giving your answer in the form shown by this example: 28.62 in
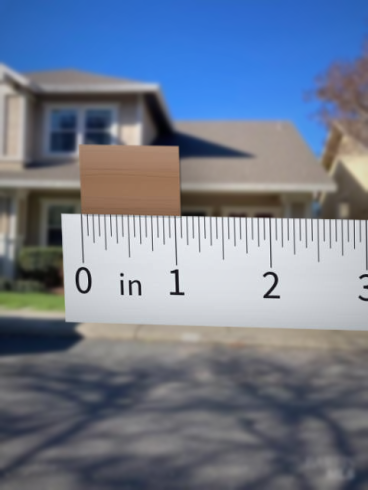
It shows 1.0625 in
